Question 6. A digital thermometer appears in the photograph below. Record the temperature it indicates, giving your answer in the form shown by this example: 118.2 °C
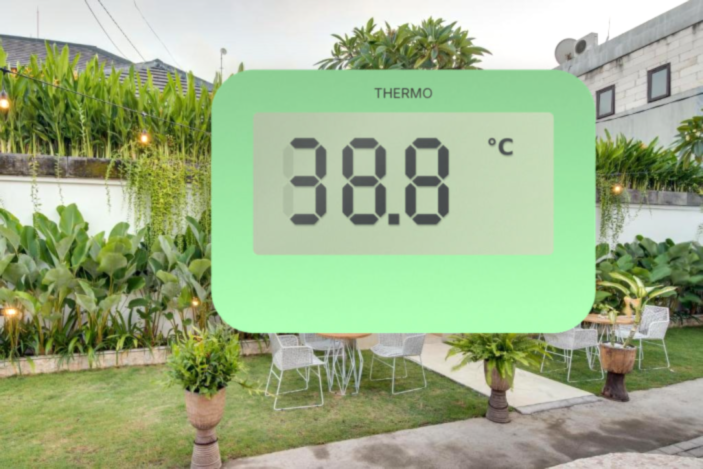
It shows 38.8 °C
